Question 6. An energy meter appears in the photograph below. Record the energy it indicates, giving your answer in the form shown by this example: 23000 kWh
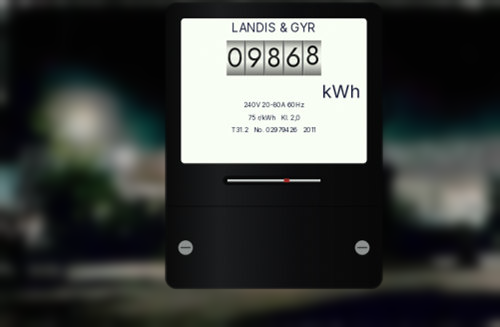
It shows 9868 kWh
